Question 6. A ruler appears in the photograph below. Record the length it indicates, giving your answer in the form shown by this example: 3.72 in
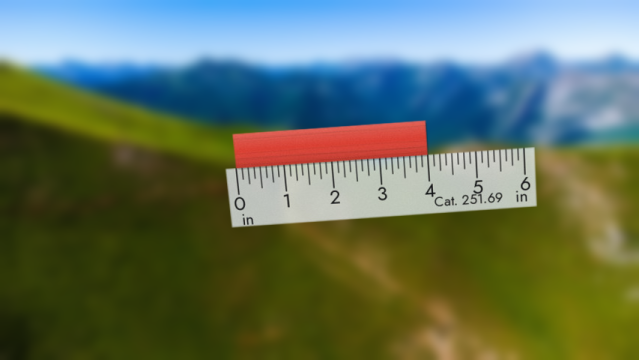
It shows 4 in
